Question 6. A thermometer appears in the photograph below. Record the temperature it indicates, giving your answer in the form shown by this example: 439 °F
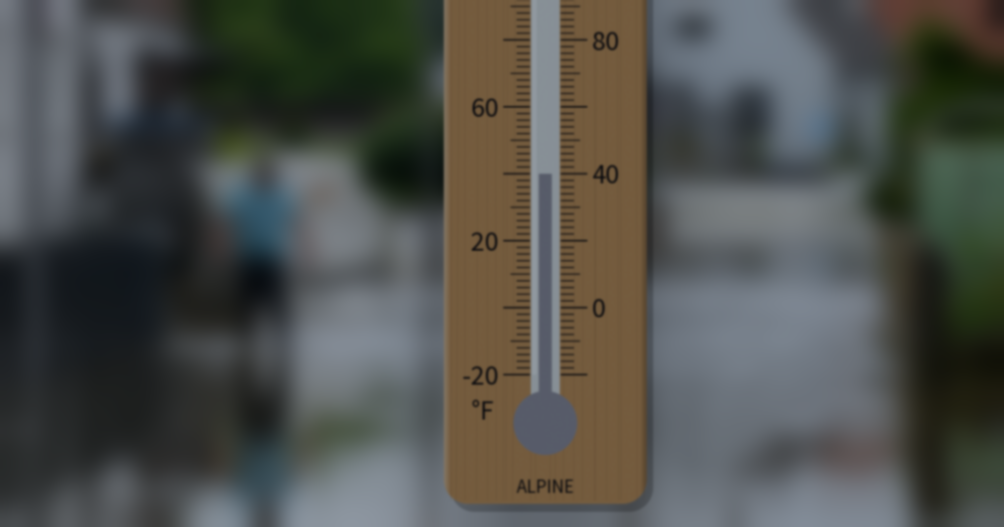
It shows 40 °F
